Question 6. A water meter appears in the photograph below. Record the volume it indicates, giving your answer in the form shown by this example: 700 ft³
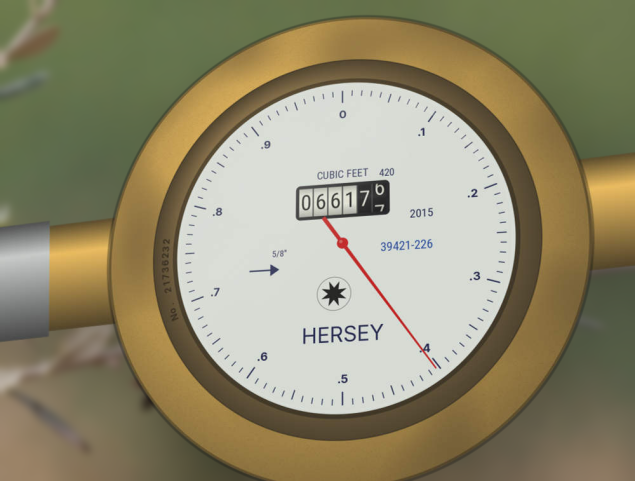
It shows 66176.40 ft³
